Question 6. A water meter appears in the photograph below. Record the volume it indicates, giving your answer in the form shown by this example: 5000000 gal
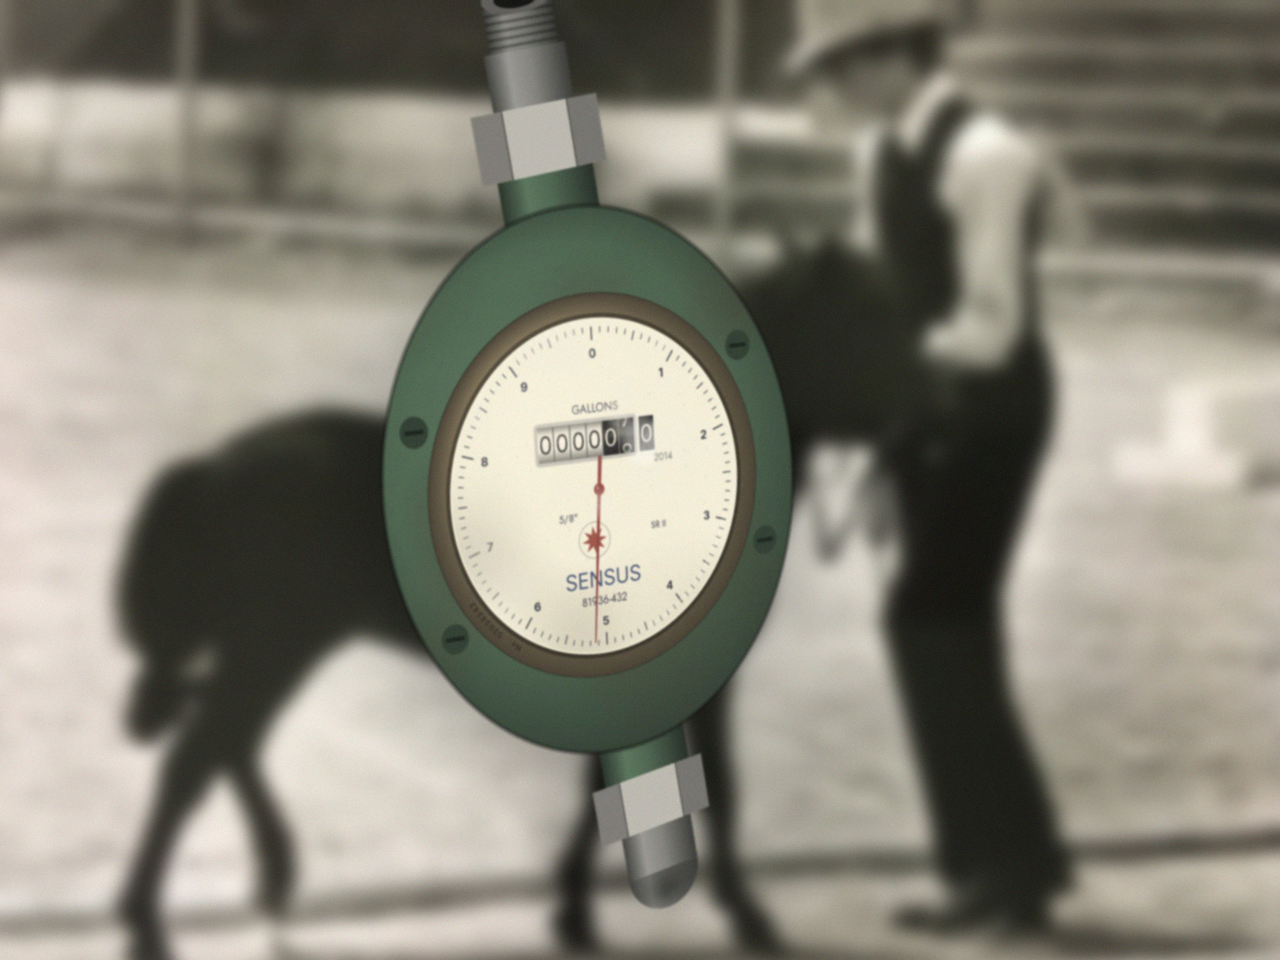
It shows 75.1 gal
